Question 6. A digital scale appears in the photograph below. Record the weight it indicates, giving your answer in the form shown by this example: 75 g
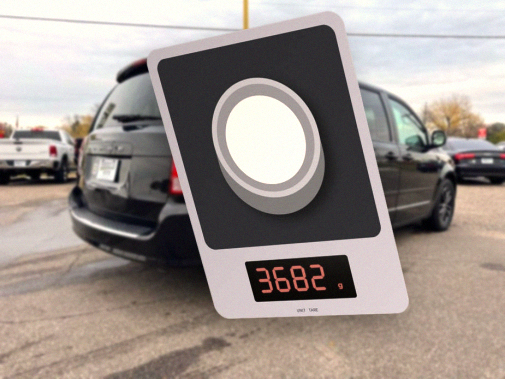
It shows 3682 g
